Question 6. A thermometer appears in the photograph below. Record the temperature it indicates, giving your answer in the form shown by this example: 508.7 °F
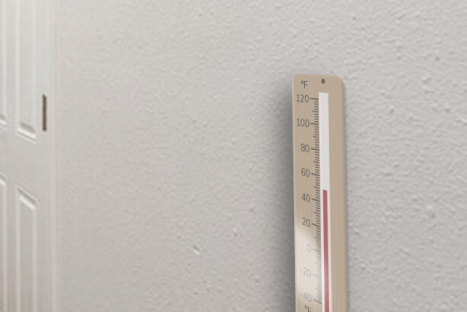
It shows 50 °F
